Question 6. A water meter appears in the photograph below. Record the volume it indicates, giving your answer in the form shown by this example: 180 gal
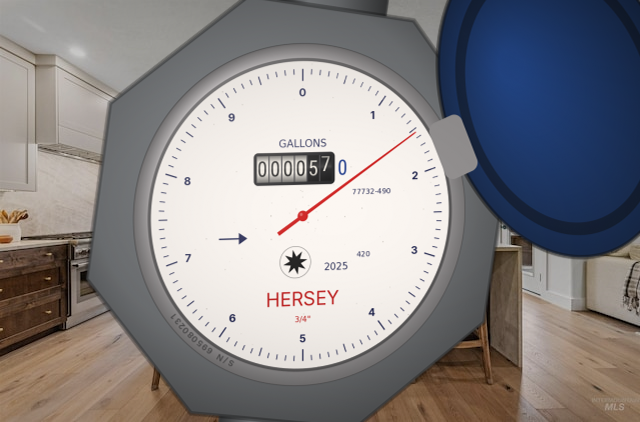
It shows 571.5 gal
